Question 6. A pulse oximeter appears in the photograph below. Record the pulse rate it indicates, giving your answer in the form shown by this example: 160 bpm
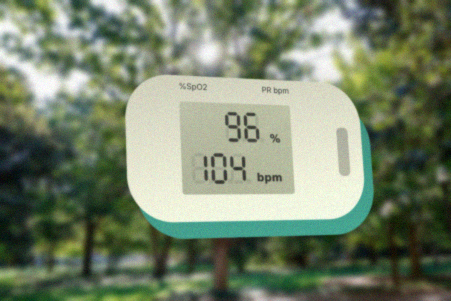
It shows 104 bpm
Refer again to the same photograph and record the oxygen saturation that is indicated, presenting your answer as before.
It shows 96 %
